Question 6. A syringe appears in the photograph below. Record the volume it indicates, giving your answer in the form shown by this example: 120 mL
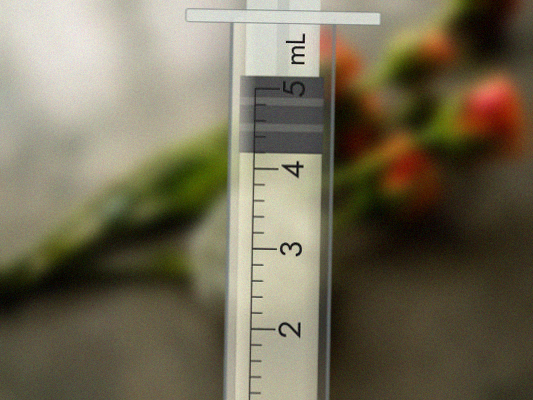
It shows 4.2 mL
